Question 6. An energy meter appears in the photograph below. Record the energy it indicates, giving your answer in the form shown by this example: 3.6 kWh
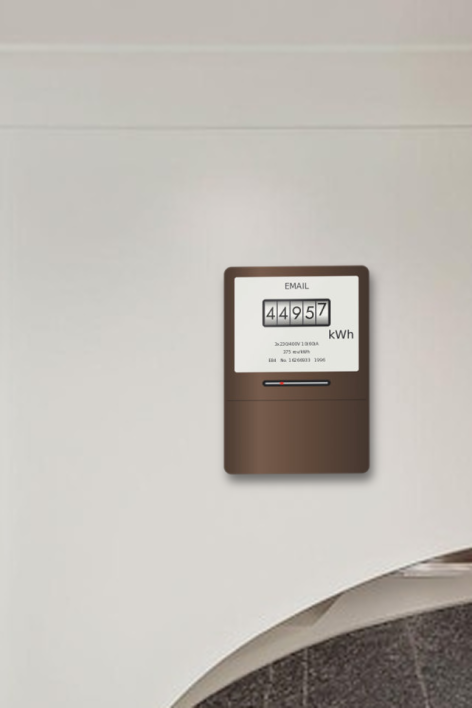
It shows 44957 kWh
